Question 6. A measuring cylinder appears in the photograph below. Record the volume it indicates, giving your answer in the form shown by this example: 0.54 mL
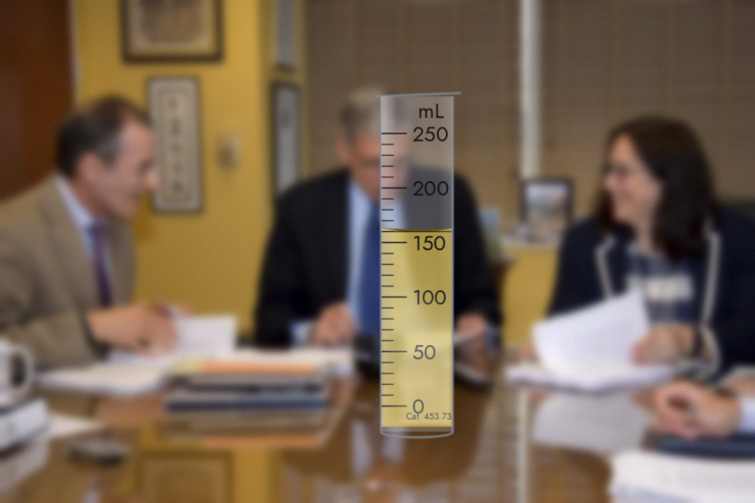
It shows 160 mL
